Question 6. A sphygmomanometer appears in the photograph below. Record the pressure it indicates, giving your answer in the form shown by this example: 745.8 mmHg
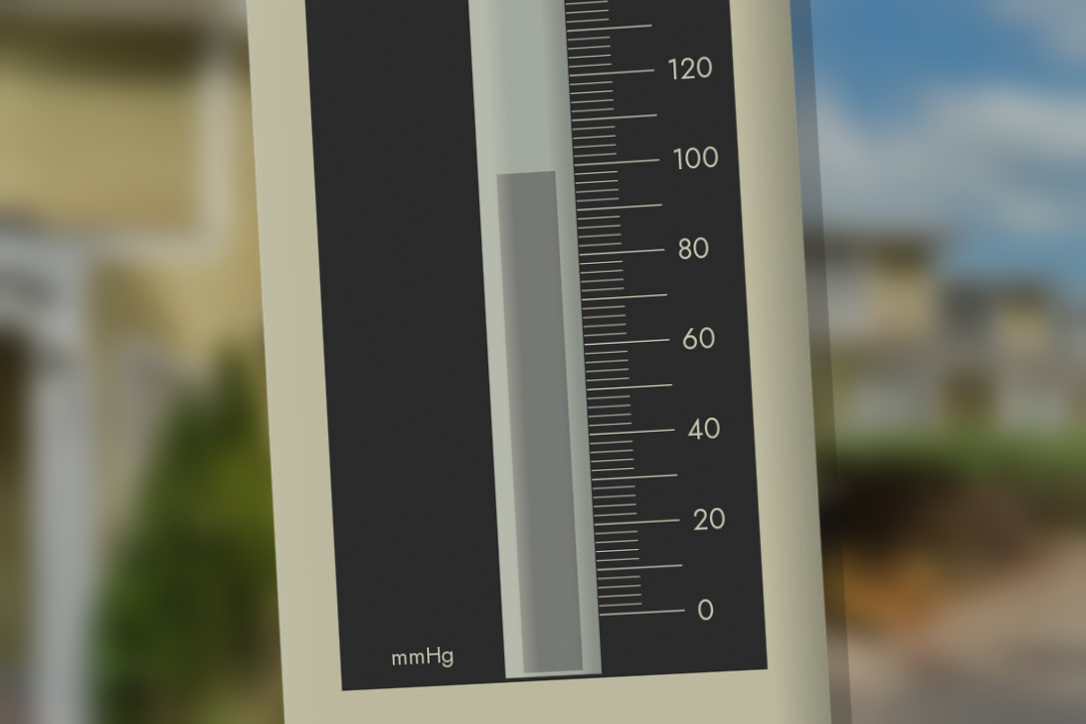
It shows 99 mmHg
